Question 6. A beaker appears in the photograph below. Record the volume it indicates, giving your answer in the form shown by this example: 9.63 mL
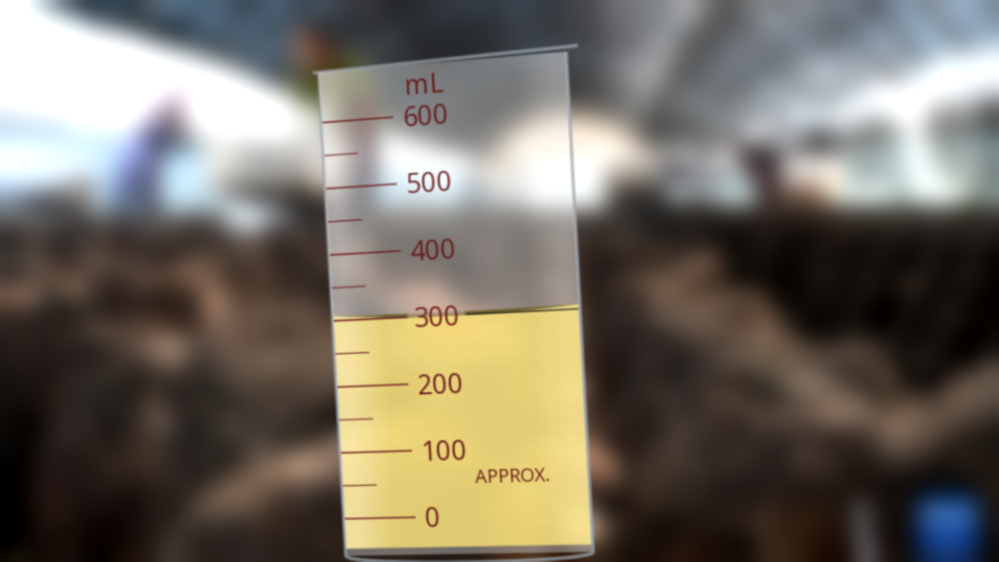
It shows 300 mL
